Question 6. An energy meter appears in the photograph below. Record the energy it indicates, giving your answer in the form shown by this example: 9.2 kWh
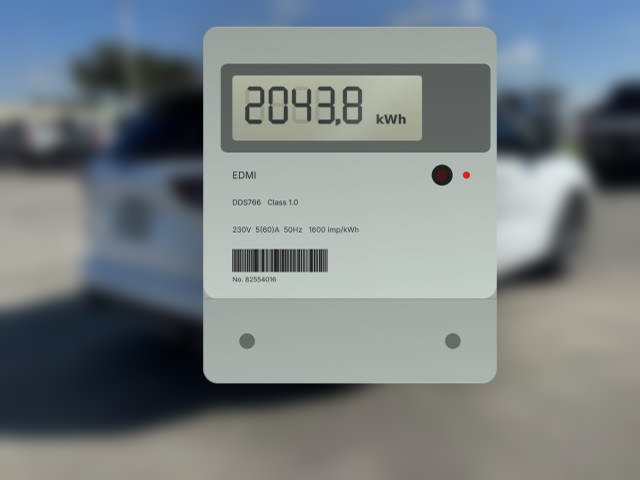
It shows 2043.8 kWh
